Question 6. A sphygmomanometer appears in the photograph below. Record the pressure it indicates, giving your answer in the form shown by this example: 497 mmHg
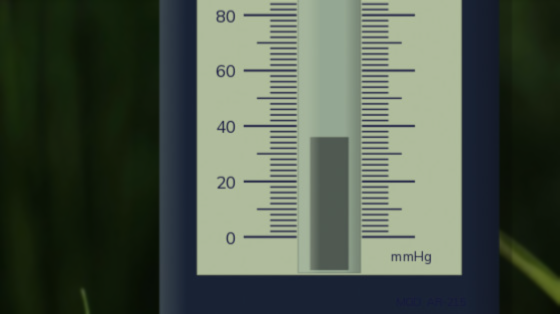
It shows 36 mmHg
